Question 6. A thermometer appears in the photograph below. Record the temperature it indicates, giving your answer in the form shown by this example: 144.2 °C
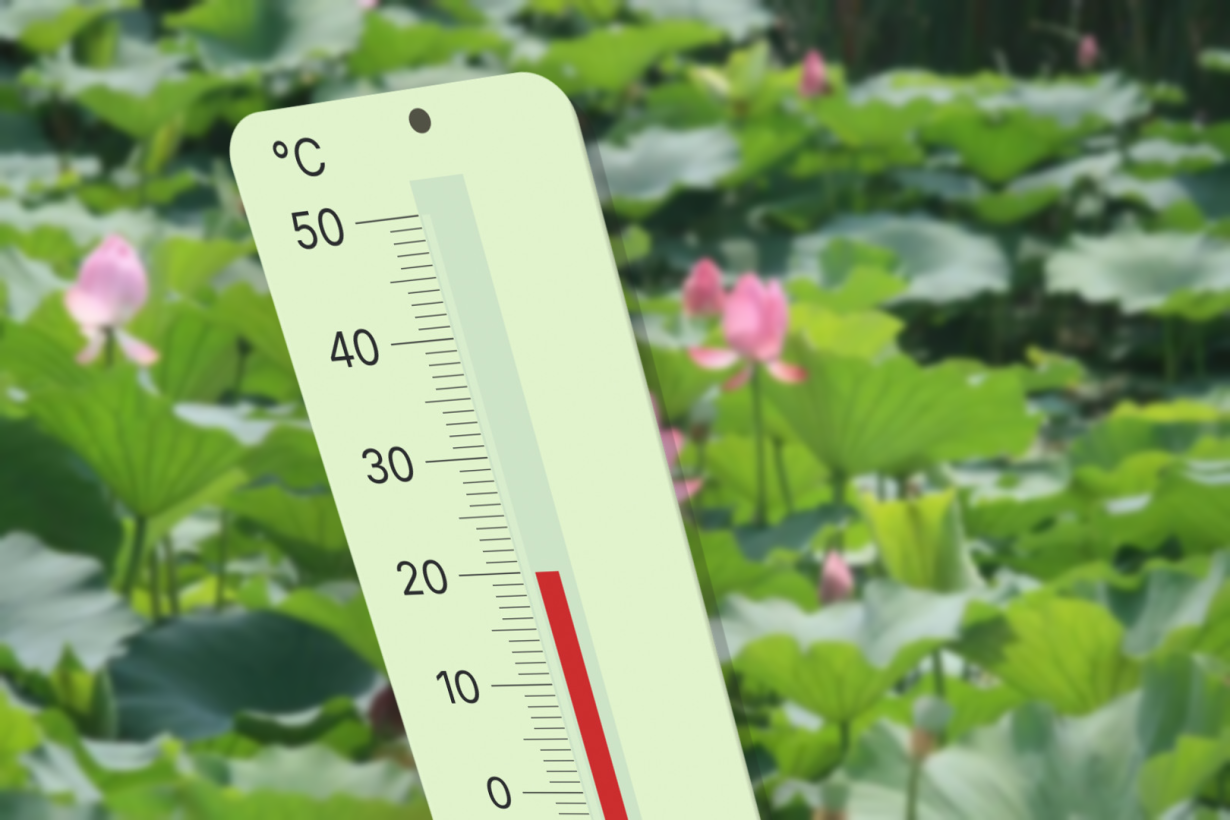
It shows 20 °C
